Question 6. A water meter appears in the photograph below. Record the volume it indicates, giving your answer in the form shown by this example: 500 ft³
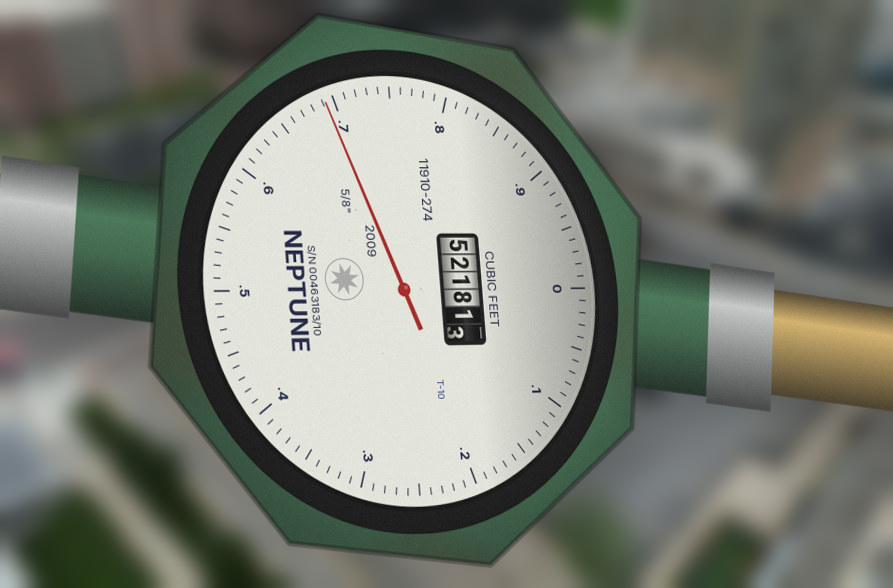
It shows 521812.69 ft³
